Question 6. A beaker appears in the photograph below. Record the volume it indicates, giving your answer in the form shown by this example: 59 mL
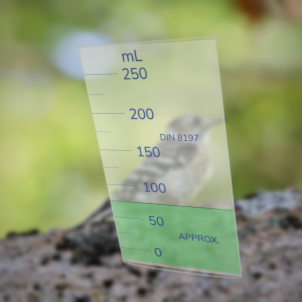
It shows 75 mL
